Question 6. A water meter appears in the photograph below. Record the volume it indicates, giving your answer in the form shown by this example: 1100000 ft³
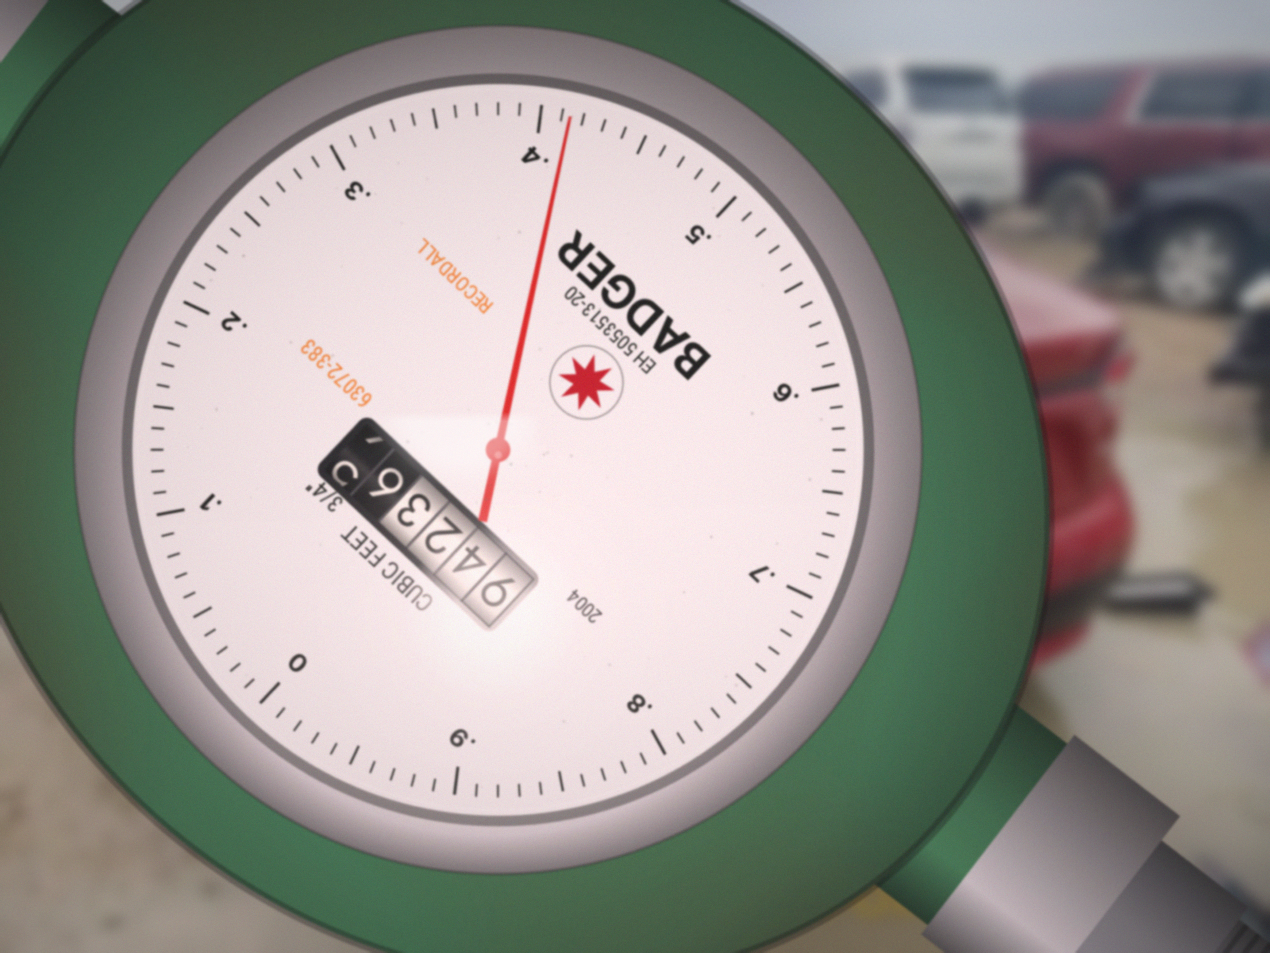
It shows 942365.41 ft³
